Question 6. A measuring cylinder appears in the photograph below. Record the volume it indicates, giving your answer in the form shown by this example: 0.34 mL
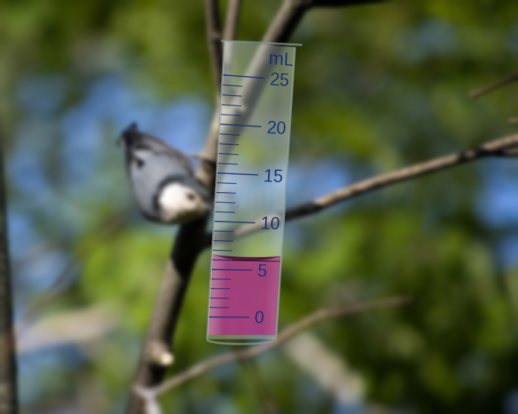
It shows 6 mL
